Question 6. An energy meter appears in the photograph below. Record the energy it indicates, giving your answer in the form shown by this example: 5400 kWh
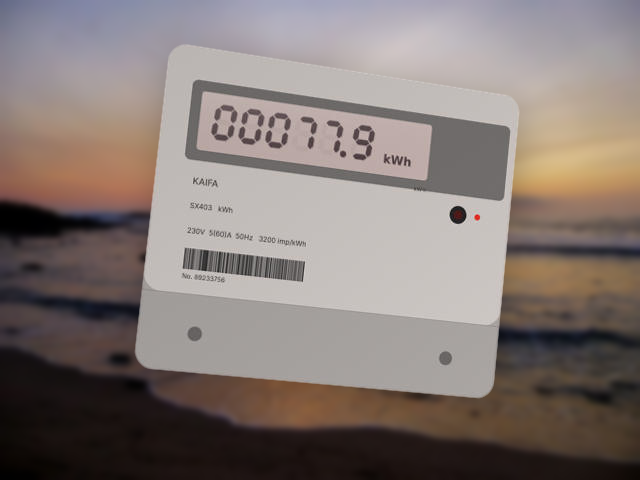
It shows 77.9 kWh
